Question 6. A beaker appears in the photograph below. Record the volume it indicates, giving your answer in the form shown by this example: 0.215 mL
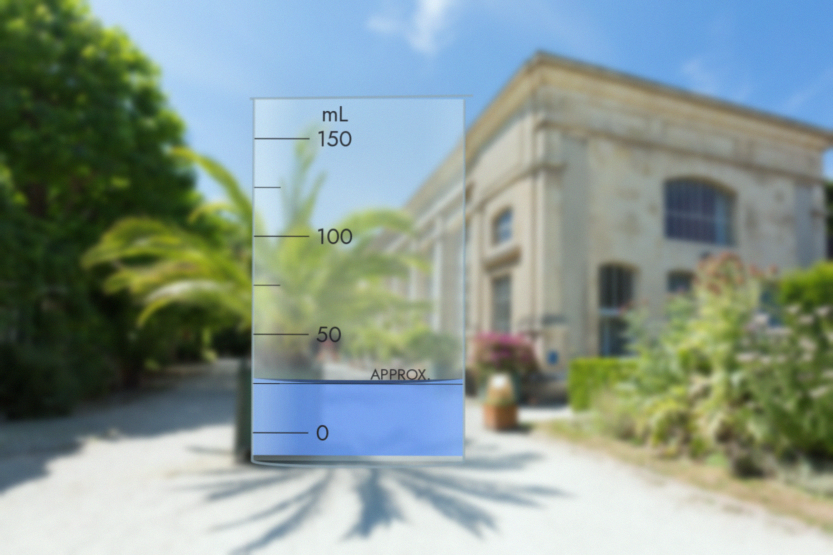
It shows 25 mL
